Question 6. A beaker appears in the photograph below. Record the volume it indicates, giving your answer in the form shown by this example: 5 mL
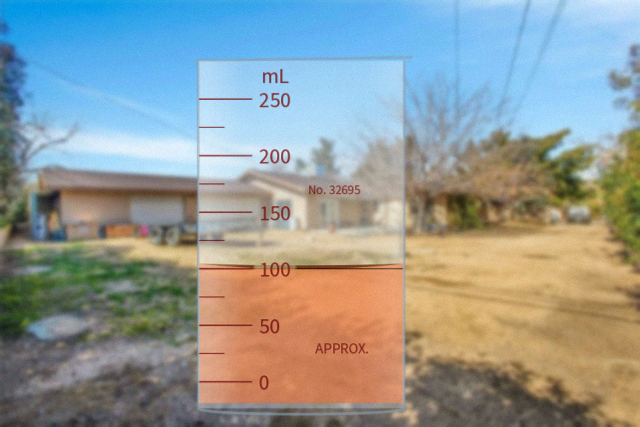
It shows 100 mL
